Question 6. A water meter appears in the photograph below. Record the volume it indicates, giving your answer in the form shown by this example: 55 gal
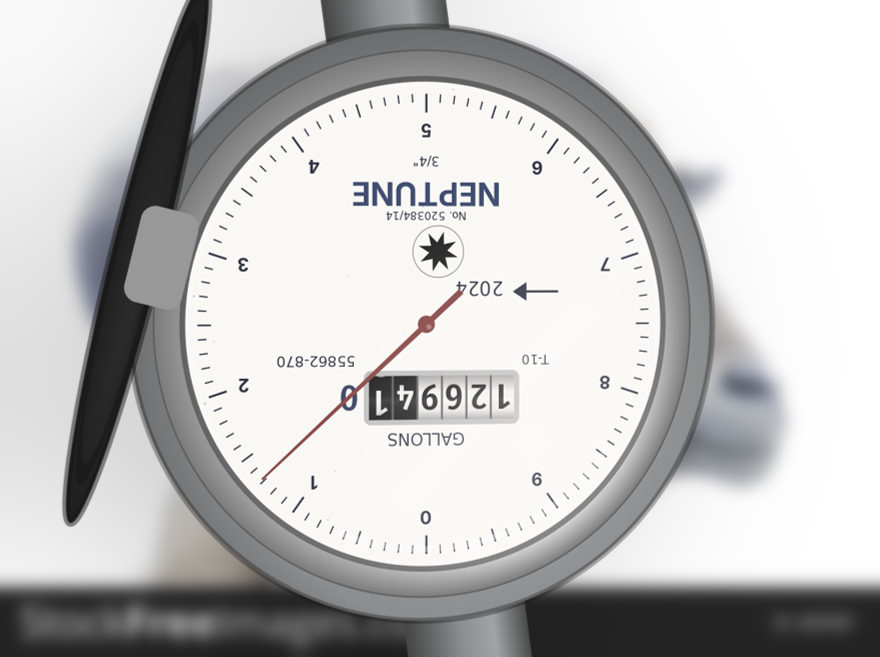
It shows 1269411.3 gal
